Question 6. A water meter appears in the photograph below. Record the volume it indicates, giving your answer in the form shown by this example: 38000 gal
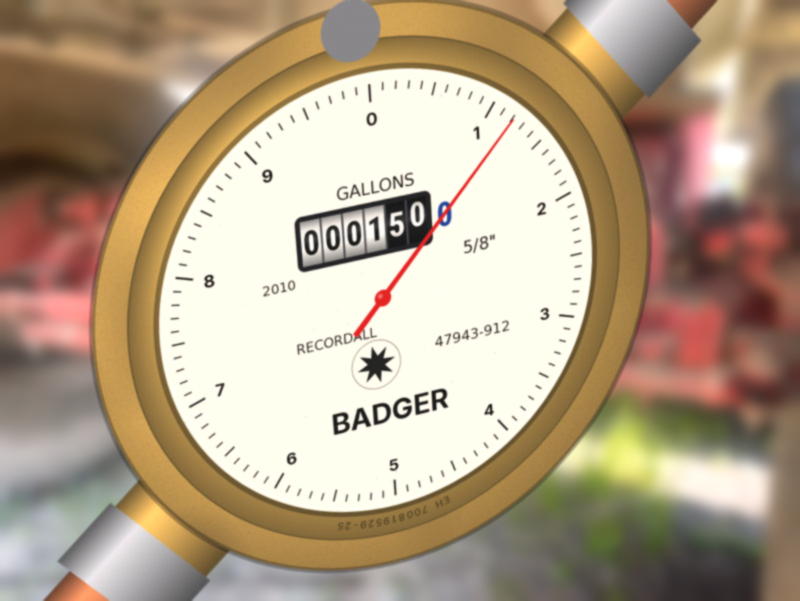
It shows 1501.2 gal
